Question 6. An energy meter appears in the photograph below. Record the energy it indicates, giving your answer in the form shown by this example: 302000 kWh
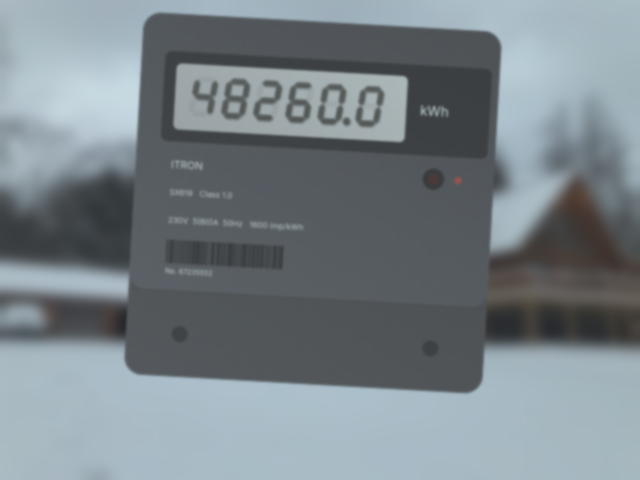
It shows 48260.0 kWh
